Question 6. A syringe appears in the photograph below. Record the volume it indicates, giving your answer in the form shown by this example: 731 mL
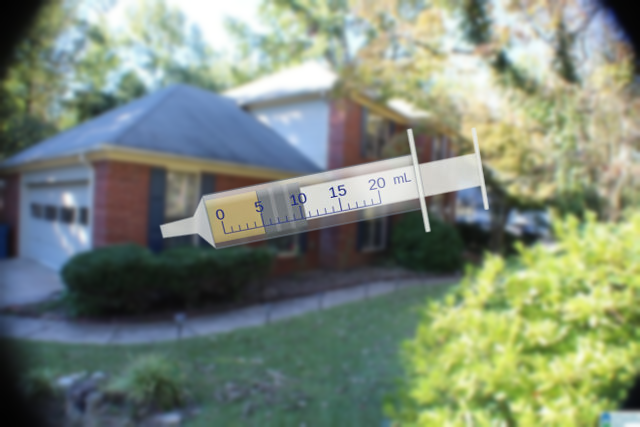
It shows 5 mL
